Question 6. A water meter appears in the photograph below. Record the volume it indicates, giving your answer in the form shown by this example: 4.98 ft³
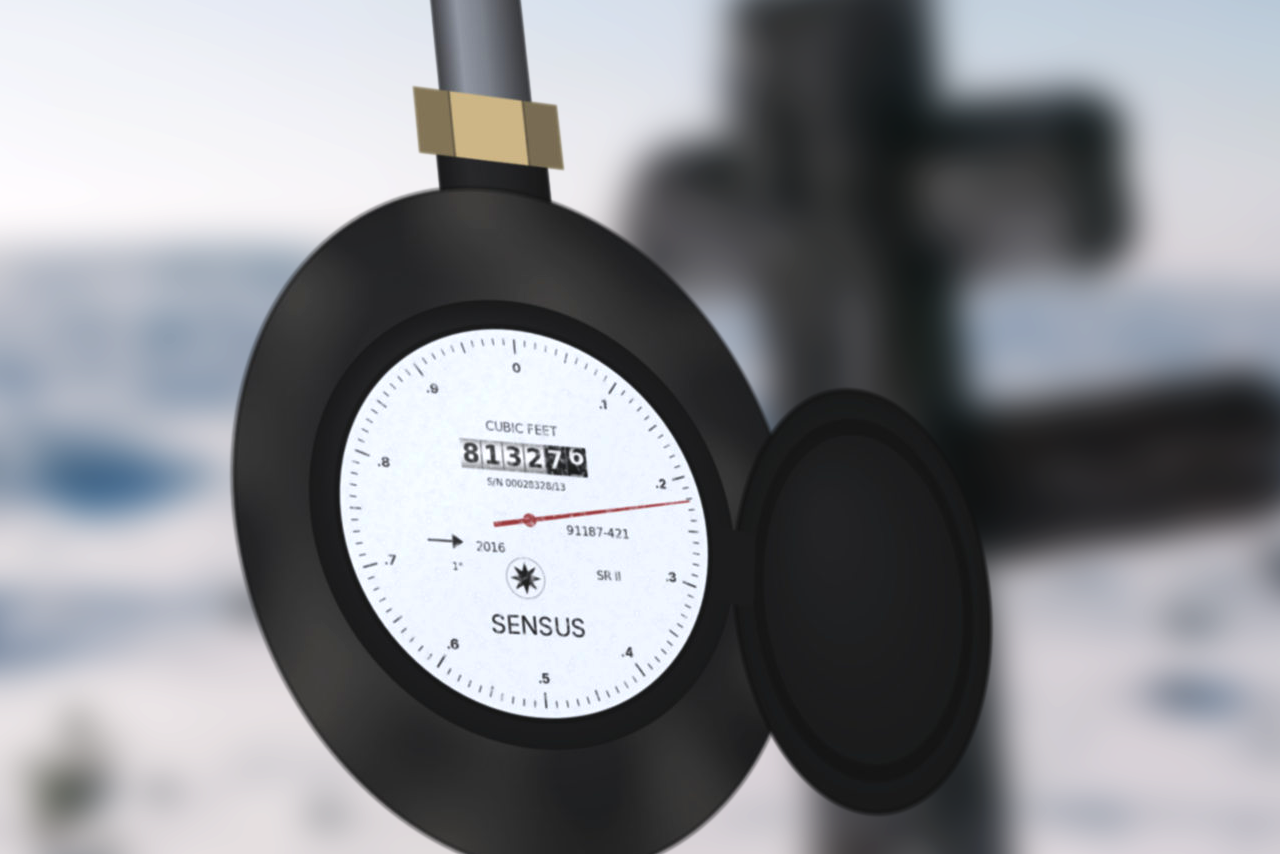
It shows 813276.22 ft³
